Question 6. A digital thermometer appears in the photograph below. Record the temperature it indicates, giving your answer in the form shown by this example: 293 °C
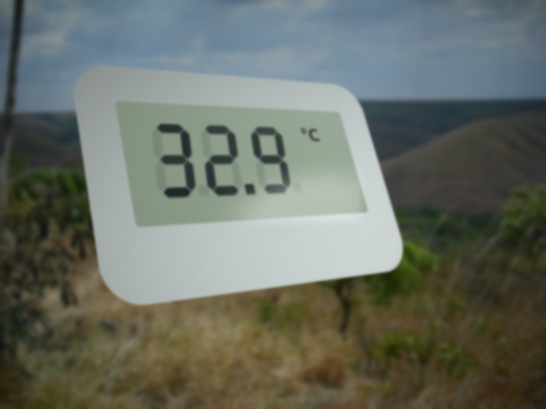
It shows 32.9 °C
